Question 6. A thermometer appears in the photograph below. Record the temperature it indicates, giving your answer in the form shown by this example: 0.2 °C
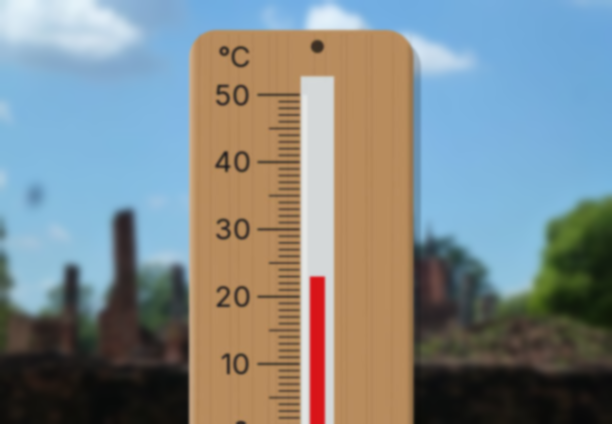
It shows 23 °C
